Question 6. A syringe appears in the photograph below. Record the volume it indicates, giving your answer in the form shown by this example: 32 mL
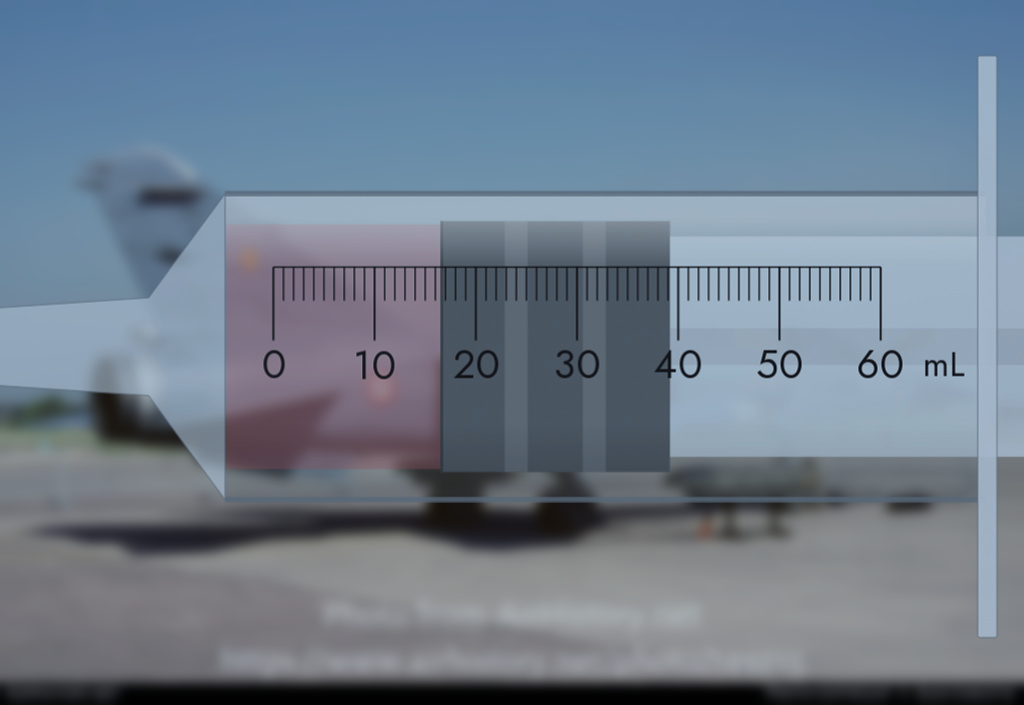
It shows 16.5 mL
